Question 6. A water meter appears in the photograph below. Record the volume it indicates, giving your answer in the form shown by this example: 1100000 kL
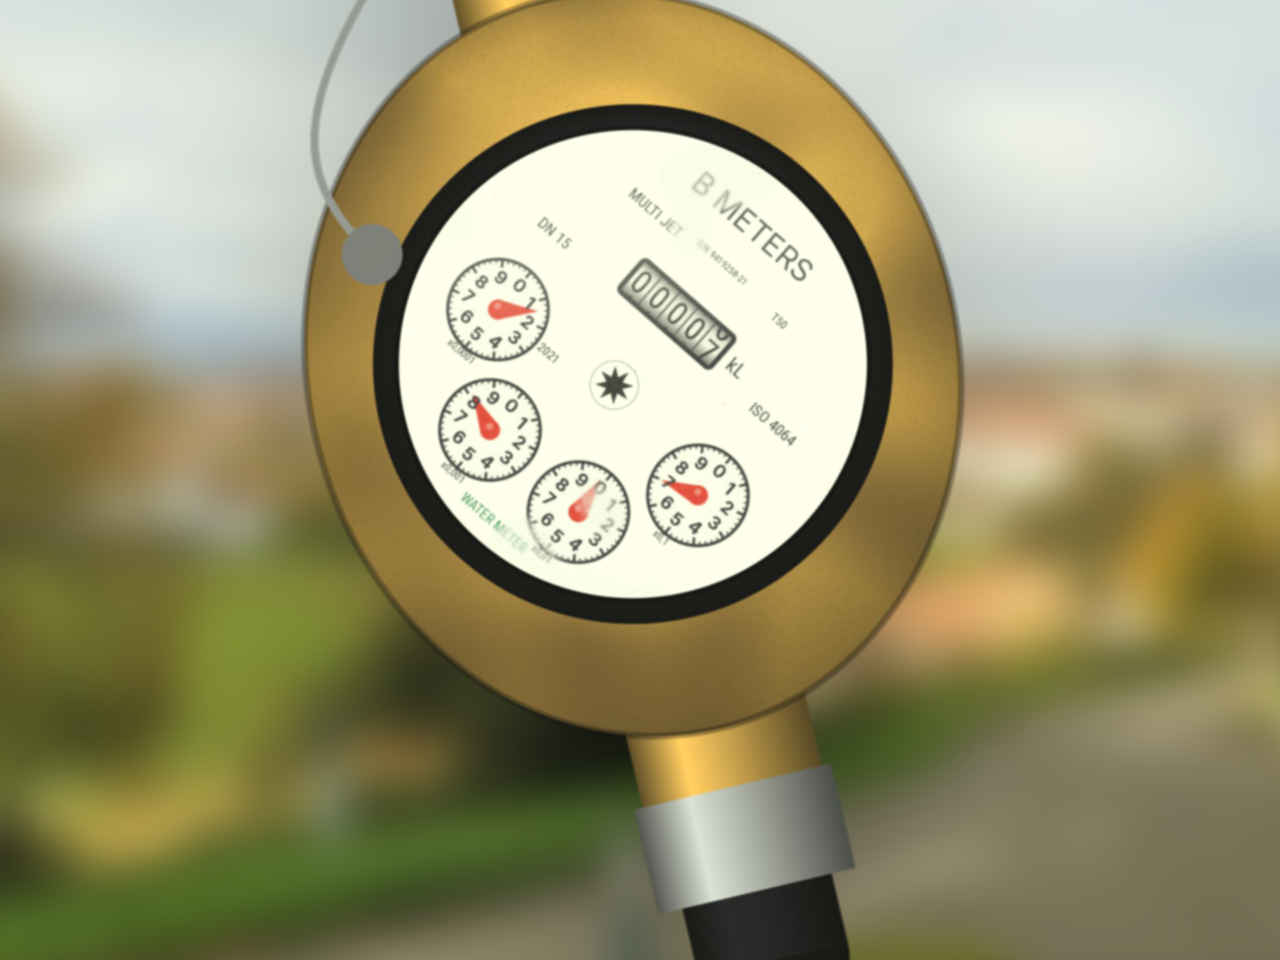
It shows 6.6981 kL
